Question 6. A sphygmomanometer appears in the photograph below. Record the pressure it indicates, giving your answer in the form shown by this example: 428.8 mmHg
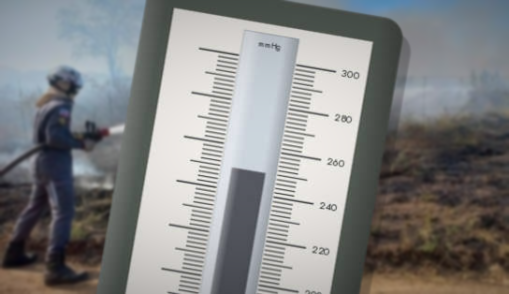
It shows 250 mmHg
